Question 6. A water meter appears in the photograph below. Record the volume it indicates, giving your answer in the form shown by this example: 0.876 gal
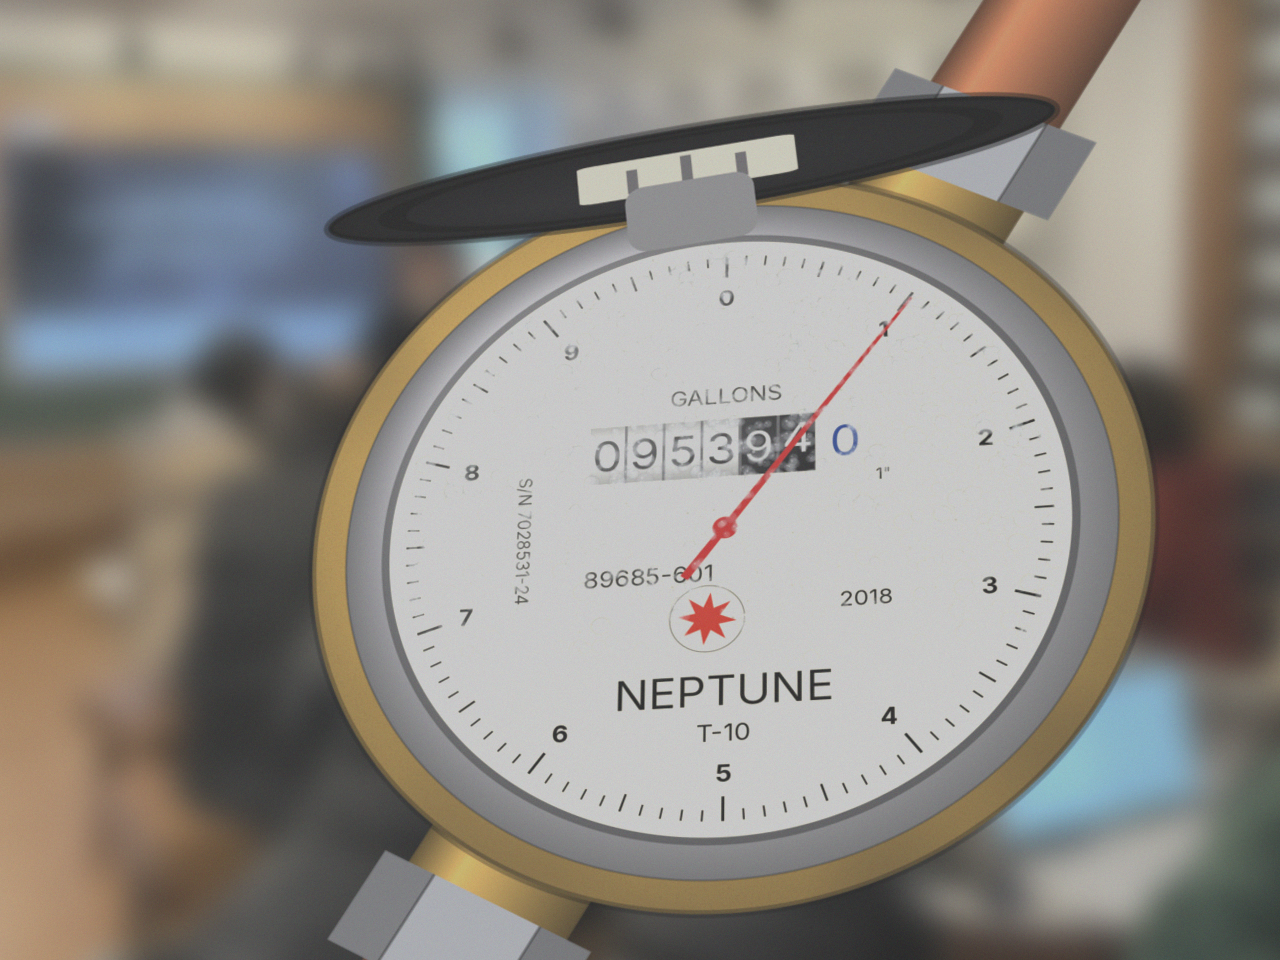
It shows 953941.0 gal
